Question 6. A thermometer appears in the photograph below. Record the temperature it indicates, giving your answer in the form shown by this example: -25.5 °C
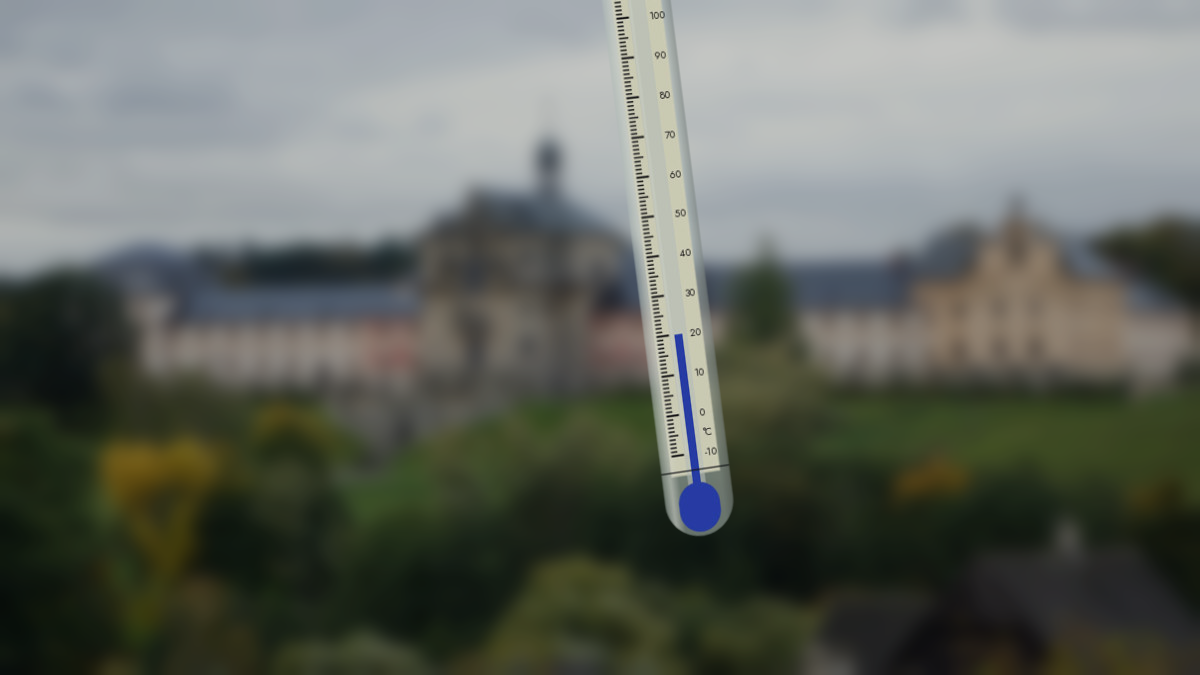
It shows 20 °C
